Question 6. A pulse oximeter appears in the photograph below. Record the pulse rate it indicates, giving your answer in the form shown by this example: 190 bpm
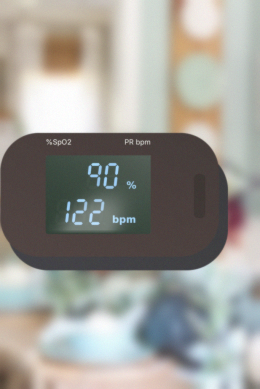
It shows 122 bpm
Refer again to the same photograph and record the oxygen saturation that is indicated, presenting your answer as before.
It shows 90 %
